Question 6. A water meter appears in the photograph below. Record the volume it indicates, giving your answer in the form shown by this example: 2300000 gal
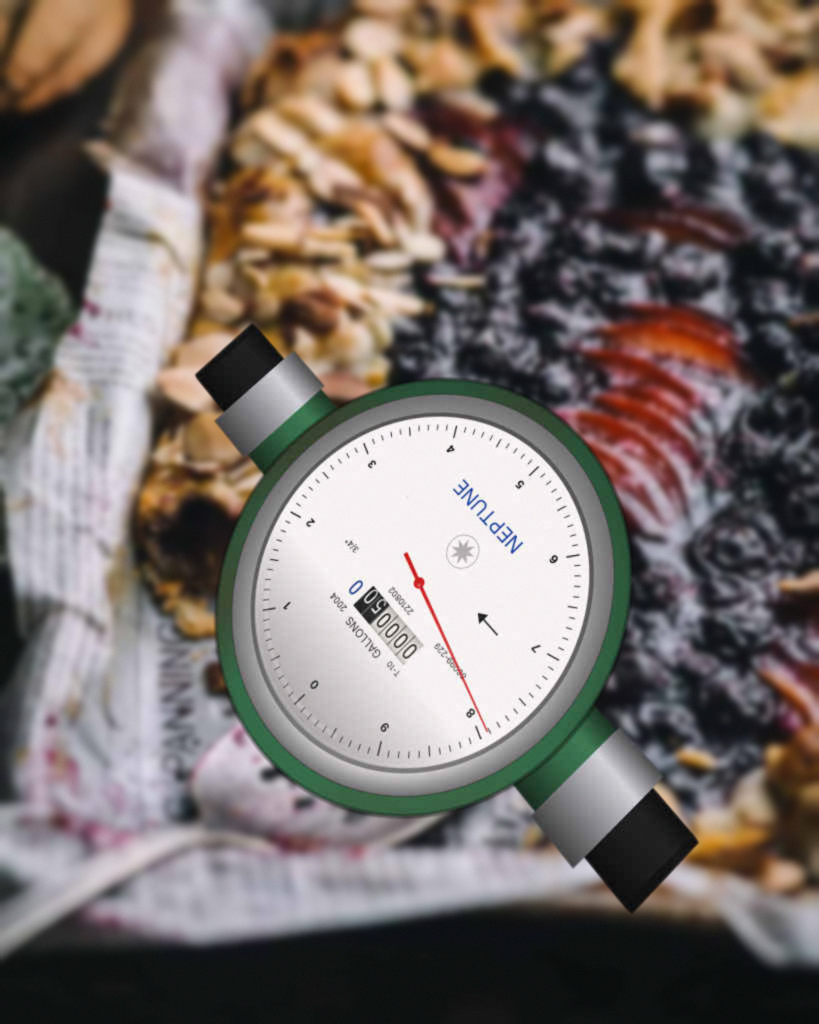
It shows 497.9 gal
